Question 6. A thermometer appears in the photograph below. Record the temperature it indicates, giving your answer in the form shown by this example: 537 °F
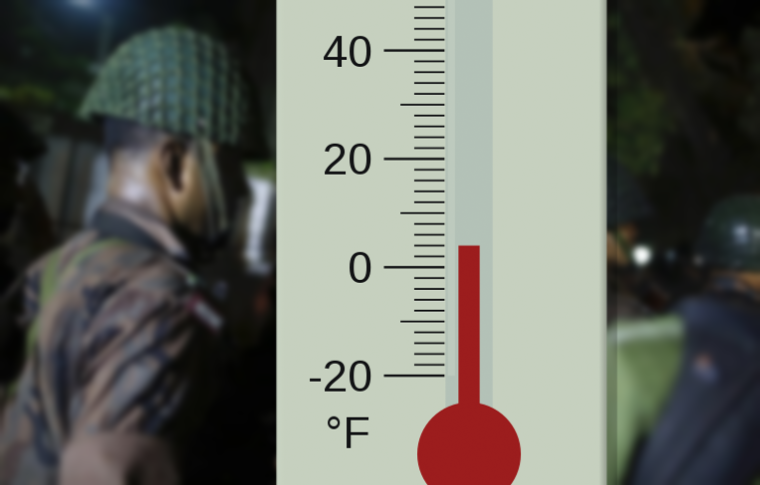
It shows 4 °F
